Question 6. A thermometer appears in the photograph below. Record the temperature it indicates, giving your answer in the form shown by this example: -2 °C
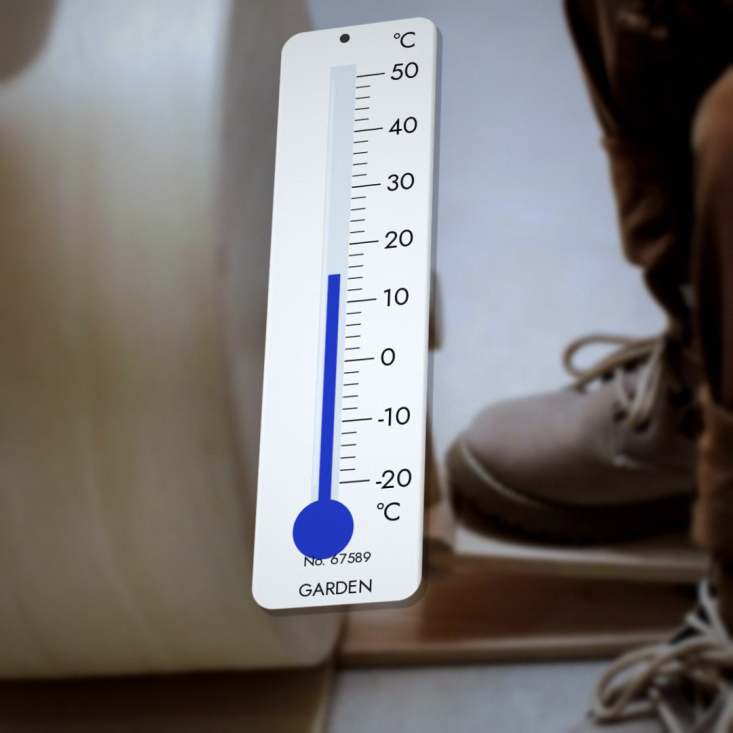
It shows 15 °C
